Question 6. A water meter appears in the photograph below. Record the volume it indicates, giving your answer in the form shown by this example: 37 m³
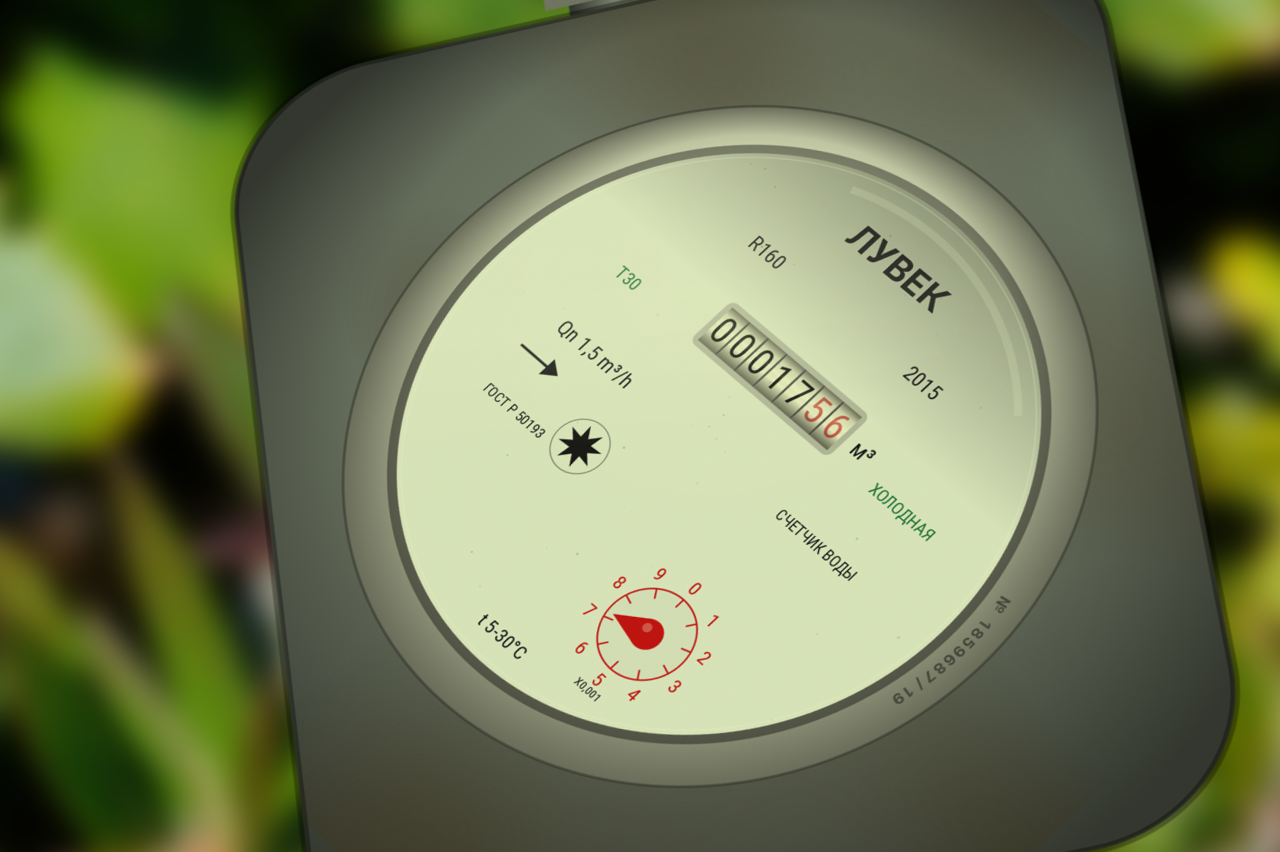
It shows 17.567 m³
